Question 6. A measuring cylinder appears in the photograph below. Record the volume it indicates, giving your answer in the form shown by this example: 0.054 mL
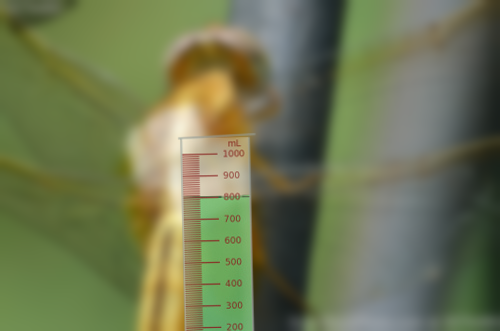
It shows 800 mL
